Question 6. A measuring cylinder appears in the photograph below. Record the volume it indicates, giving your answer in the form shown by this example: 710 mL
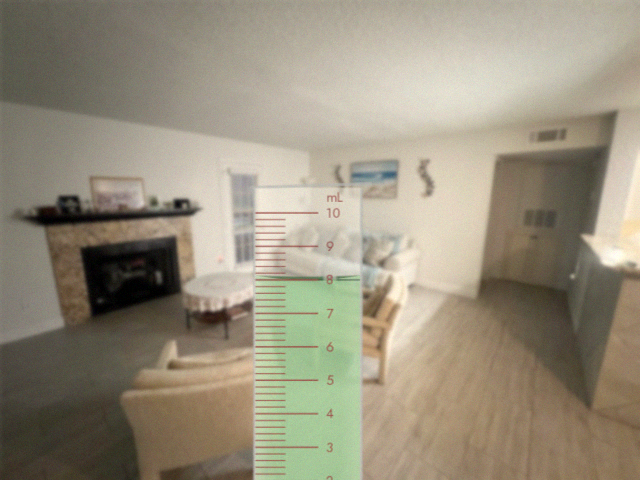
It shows 8 mL
